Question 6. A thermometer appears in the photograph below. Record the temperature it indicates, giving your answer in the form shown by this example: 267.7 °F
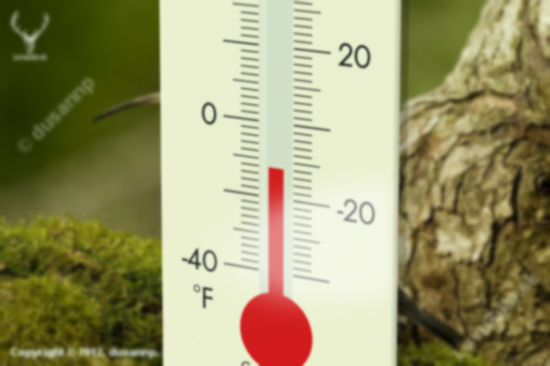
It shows -12 °F
